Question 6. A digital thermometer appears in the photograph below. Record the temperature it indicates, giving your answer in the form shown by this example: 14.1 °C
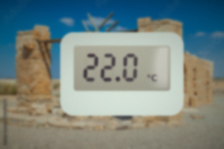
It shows 22.0 °C
